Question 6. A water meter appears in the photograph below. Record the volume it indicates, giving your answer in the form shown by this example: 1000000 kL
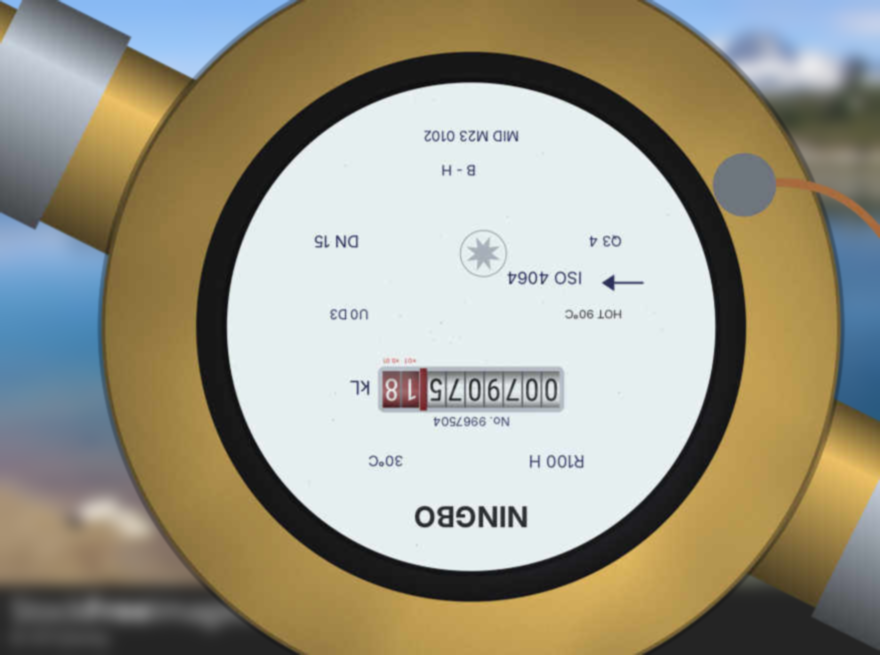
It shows 79075.18 kL
